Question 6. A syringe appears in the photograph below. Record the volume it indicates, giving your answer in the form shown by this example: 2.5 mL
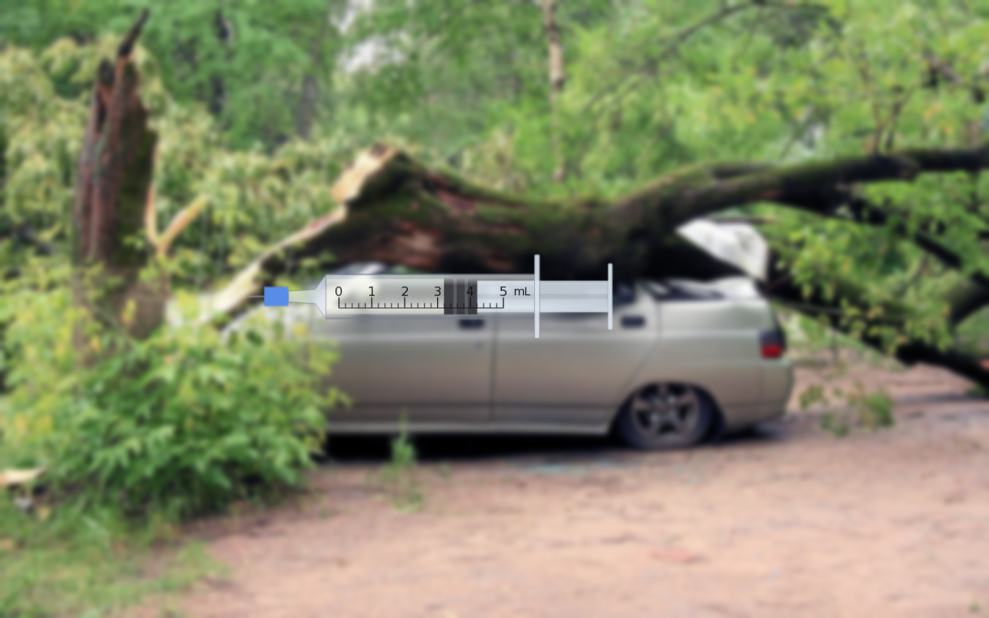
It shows 3.2 mL
